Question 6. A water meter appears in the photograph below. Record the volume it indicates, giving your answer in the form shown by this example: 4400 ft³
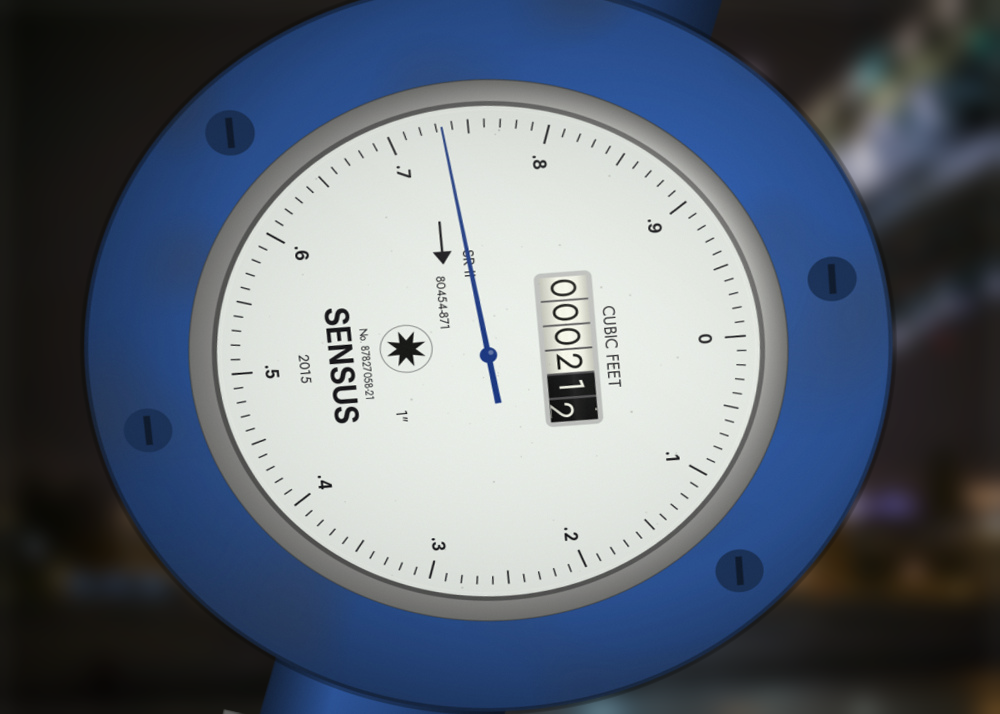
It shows 211.73 ft³
